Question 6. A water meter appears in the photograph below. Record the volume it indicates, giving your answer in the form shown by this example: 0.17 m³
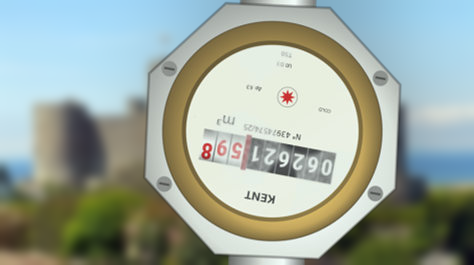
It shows 62621.598 m³
